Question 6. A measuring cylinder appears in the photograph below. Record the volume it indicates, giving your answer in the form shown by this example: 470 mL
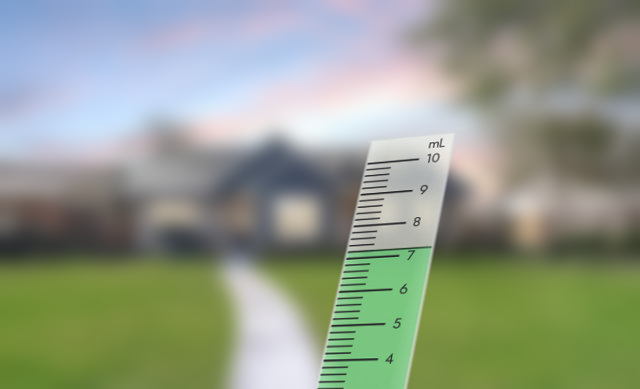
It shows 7.2 mL
